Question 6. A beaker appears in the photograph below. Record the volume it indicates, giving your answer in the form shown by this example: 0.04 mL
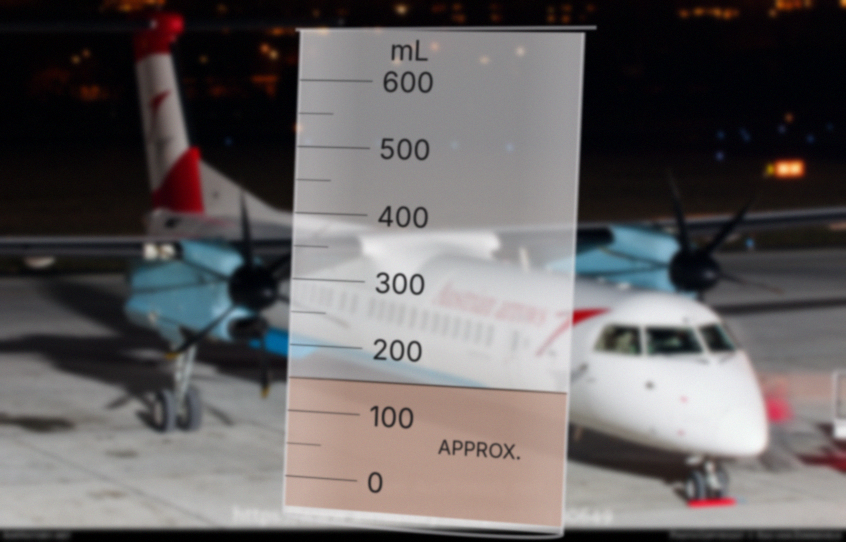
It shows 150 mL
